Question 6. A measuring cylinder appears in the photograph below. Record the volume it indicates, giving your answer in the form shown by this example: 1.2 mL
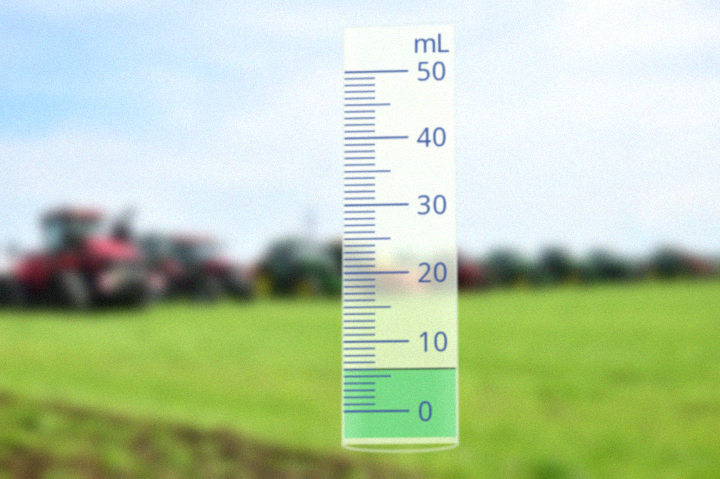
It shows 6 mL
